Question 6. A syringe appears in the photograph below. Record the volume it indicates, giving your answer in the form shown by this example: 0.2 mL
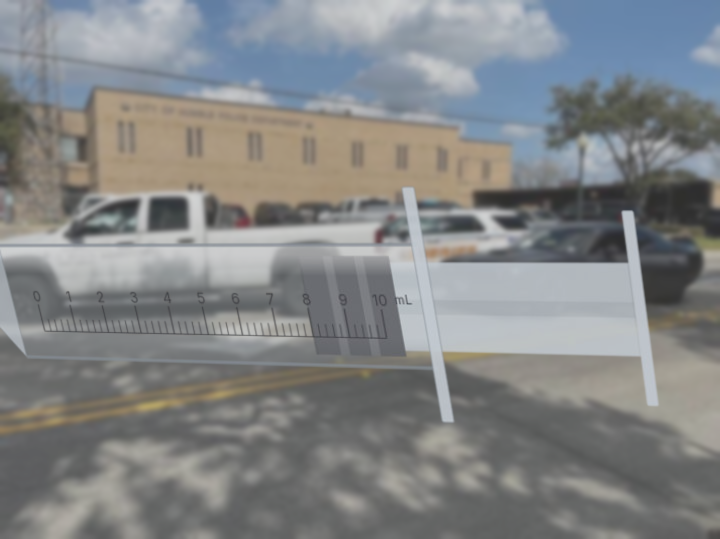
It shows 8 mL
